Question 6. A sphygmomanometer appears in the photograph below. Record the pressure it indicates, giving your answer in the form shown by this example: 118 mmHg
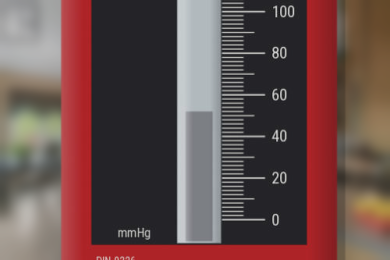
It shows 52 mmHg
